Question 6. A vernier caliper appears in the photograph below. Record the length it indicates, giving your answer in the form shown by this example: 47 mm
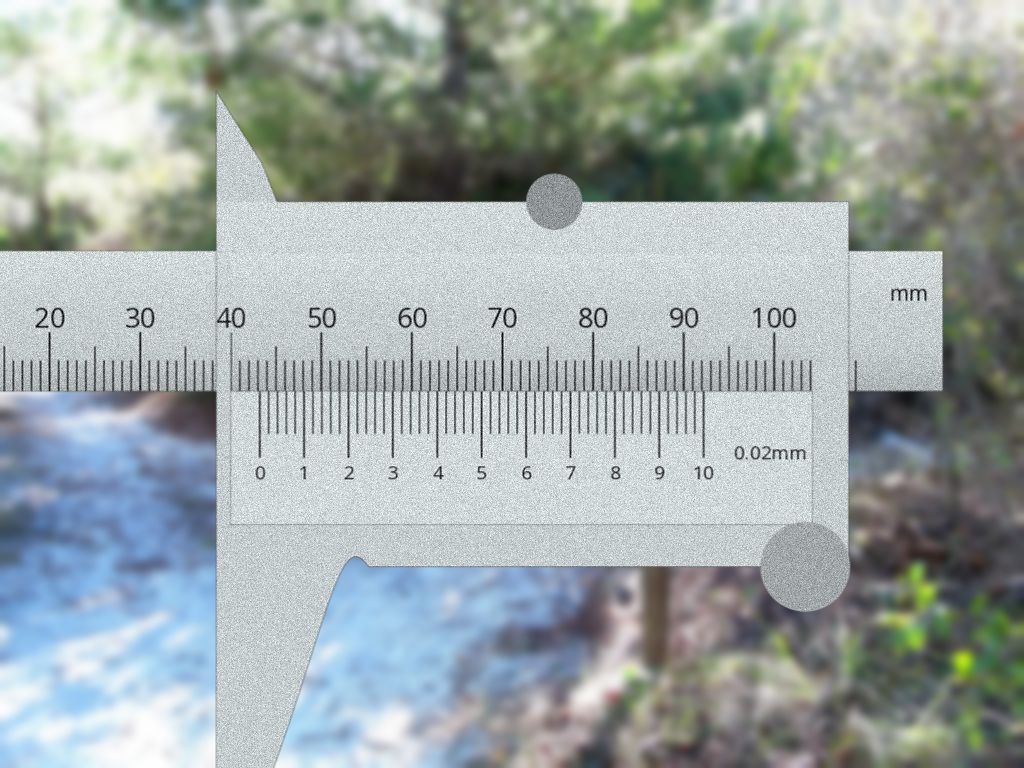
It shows 43.2 mm
